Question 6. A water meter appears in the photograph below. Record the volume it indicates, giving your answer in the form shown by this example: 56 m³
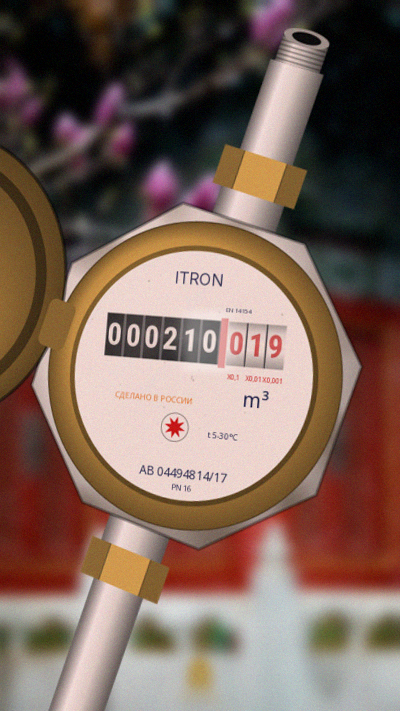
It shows 210.019 m³
